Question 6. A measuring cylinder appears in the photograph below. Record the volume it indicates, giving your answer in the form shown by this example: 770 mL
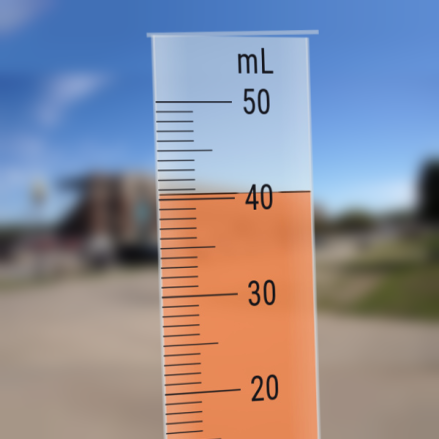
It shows 40.5 mL
